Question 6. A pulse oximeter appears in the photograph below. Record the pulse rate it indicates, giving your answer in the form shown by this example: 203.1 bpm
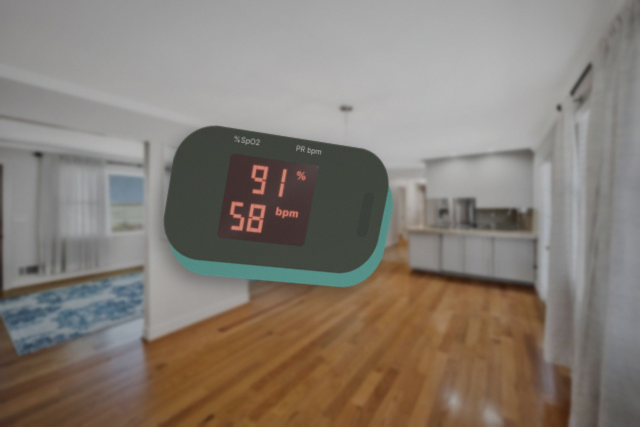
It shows 58 bpm
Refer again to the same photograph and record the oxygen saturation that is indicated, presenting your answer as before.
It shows 91 %
